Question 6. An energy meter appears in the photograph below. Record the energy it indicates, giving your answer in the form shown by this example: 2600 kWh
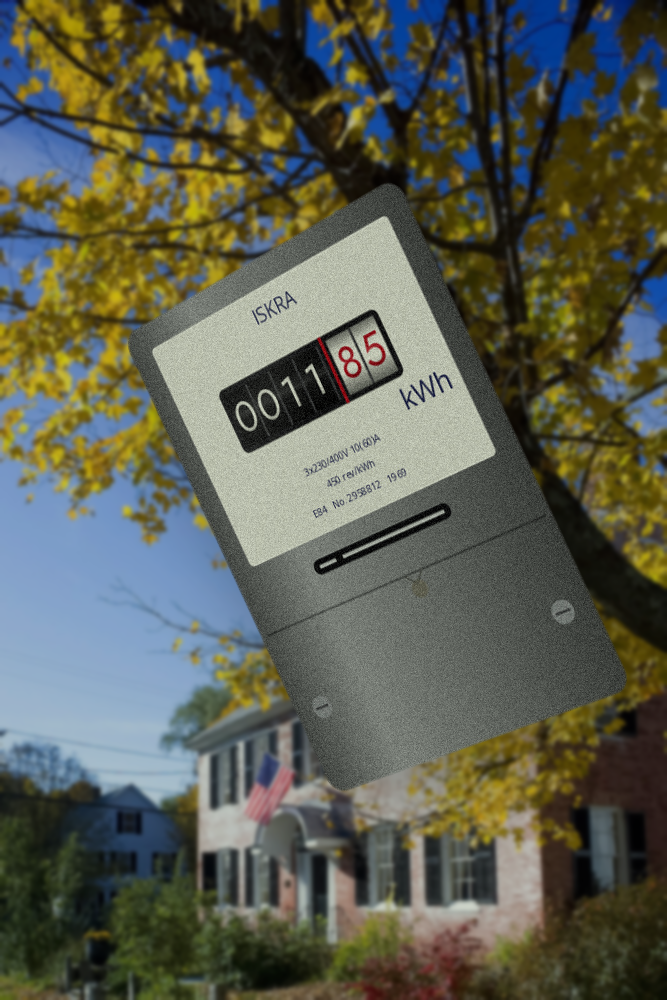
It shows 11.85 kWh
